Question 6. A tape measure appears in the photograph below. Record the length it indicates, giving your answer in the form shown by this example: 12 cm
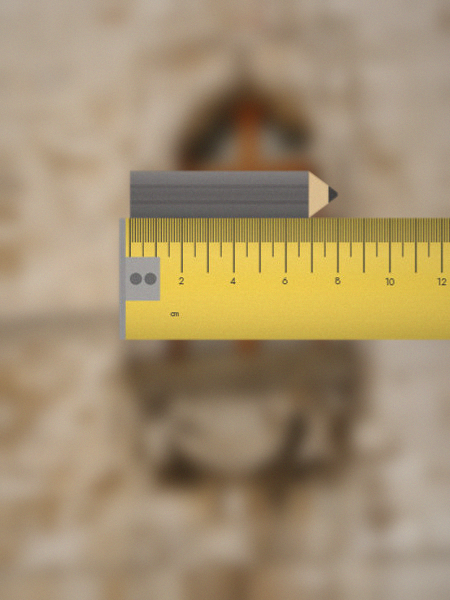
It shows 8 cm
